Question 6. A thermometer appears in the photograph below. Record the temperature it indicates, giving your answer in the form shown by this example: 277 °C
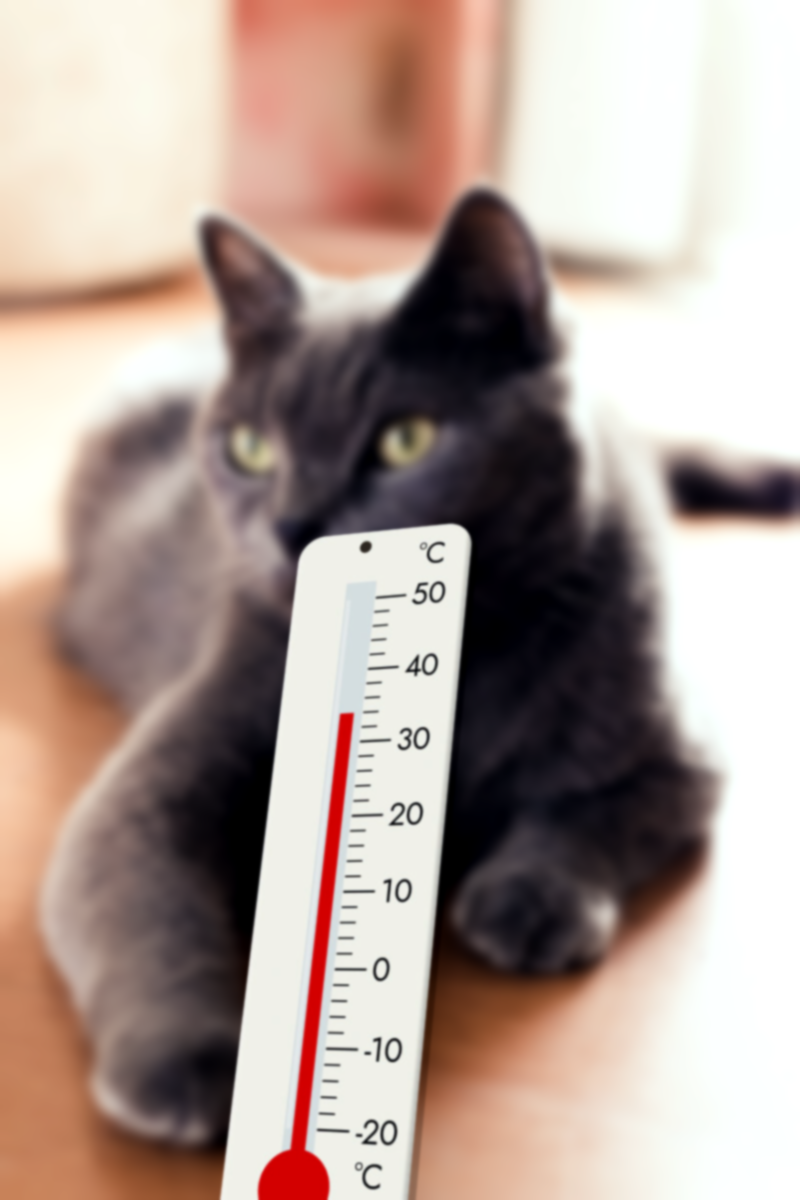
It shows 34 °C
